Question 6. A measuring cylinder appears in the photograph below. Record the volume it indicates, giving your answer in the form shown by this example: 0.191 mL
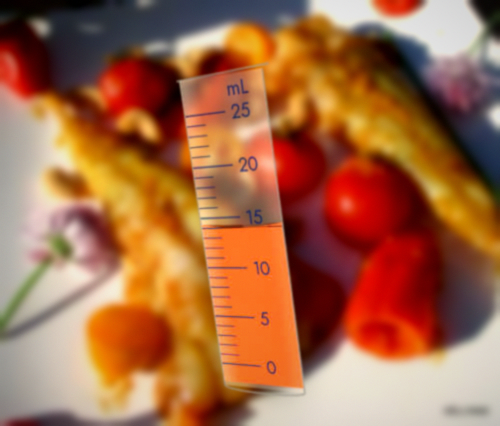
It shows 14 mL
